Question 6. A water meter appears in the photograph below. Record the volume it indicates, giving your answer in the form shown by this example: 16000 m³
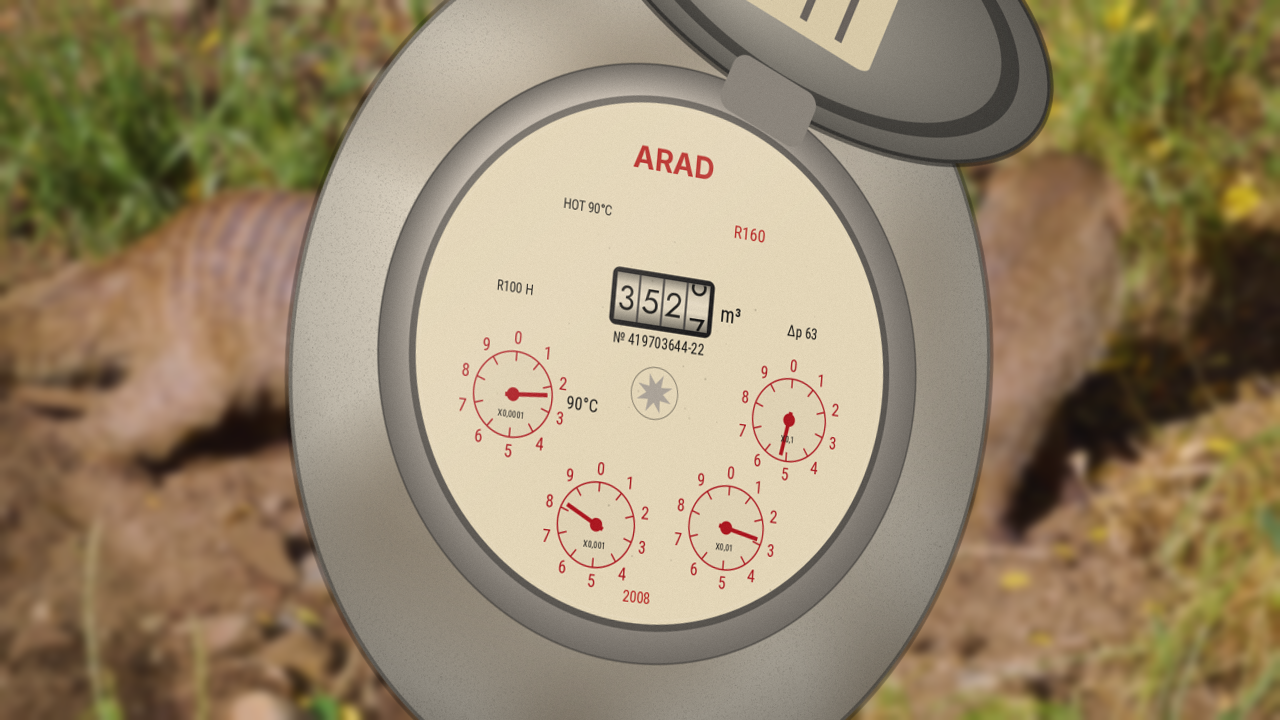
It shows 3526.5282 m³
